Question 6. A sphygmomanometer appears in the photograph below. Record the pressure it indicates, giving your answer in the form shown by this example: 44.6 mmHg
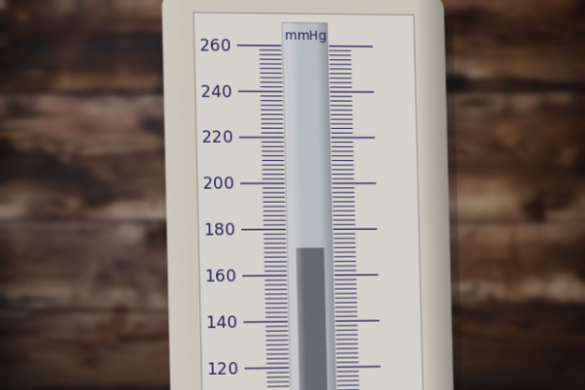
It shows 172 mmHg
